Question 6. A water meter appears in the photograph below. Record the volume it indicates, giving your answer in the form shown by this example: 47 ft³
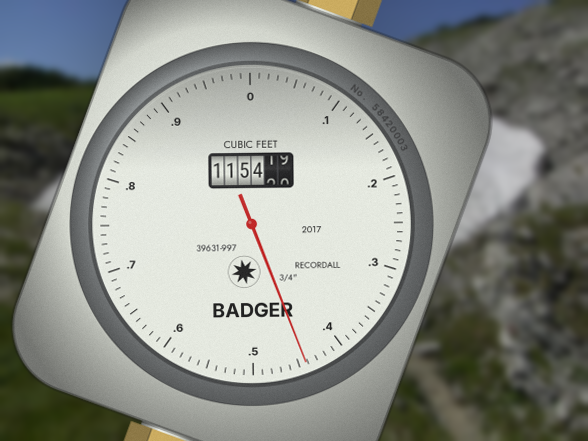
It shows 115419.44 ft³
